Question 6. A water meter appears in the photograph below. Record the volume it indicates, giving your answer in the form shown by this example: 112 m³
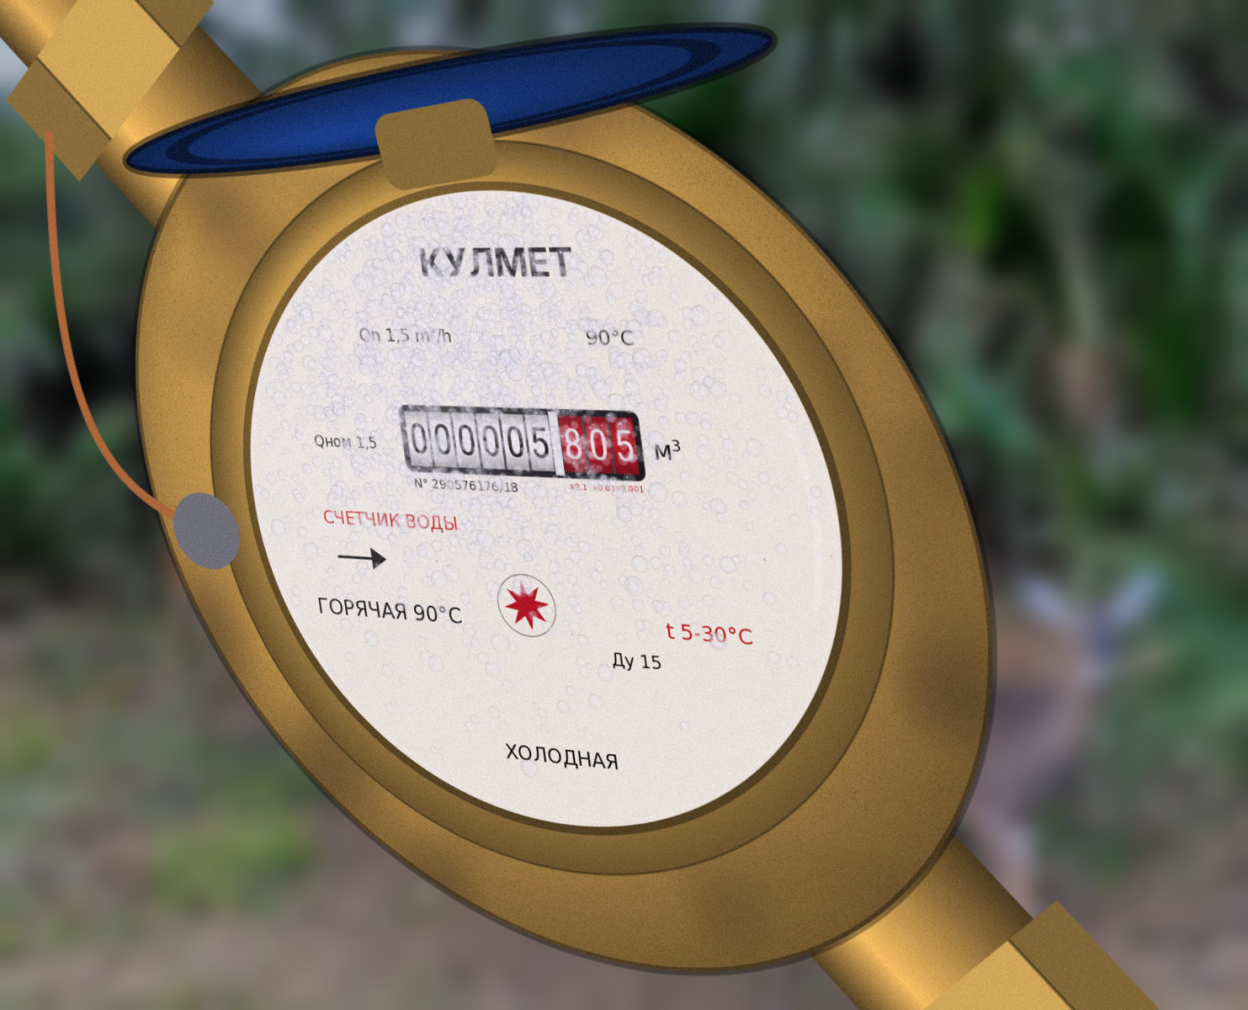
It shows 5.805 m³
